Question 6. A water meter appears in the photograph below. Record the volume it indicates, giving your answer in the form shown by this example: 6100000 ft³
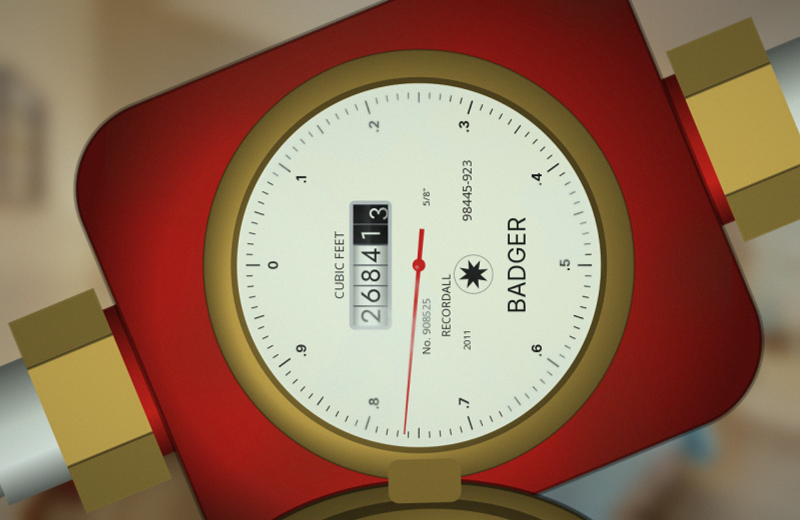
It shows 268412.76 ft³
